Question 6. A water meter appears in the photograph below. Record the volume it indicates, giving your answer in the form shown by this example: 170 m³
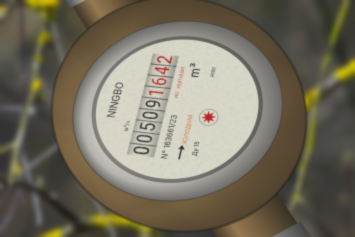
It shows 509.1642 m³
